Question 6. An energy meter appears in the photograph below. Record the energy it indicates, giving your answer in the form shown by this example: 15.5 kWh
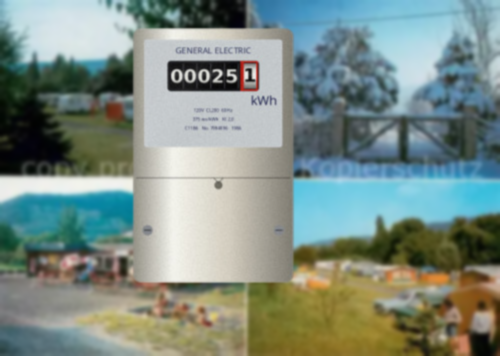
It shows 25.1 kWh
